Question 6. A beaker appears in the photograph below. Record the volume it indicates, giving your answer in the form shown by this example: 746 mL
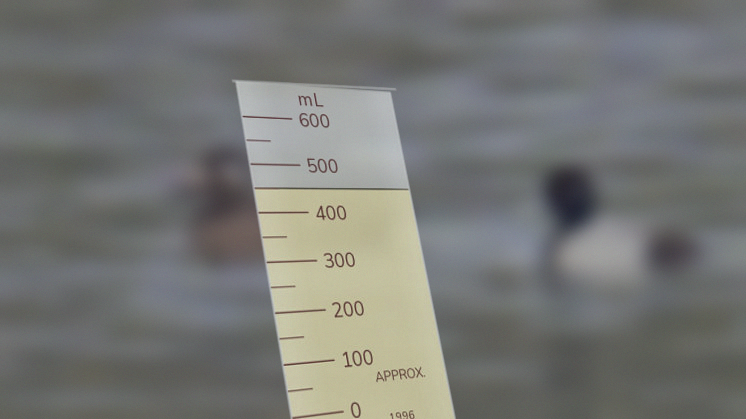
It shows 450 mL
